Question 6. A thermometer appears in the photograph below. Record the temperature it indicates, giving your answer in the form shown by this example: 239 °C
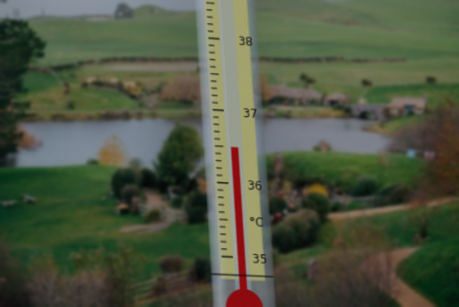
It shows 36.5 °C
